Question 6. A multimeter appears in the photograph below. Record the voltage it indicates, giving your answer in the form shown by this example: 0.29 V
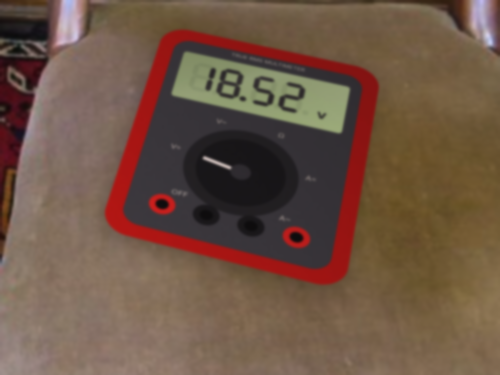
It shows 18.52 V
